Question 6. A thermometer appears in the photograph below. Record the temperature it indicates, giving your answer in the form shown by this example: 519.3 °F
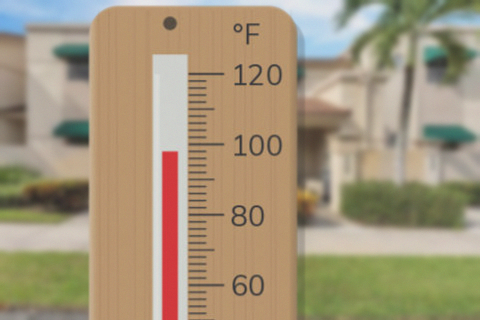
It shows 98 °F
